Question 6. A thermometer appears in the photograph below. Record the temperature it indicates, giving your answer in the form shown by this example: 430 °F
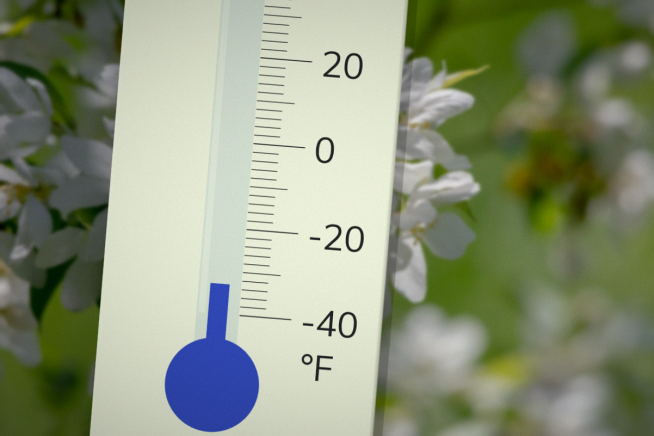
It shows -33 °F
